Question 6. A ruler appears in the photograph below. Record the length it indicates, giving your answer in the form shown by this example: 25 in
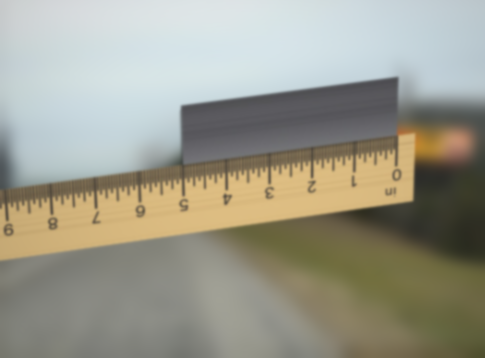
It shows 5 in
